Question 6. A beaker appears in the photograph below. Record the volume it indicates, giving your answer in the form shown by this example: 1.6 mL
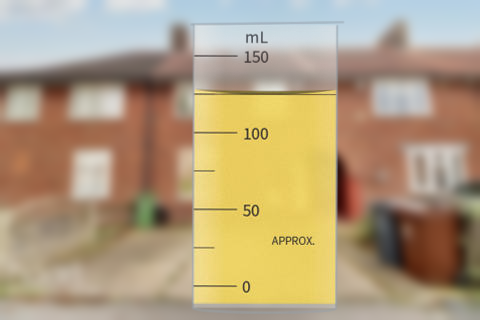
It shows 125 mL
